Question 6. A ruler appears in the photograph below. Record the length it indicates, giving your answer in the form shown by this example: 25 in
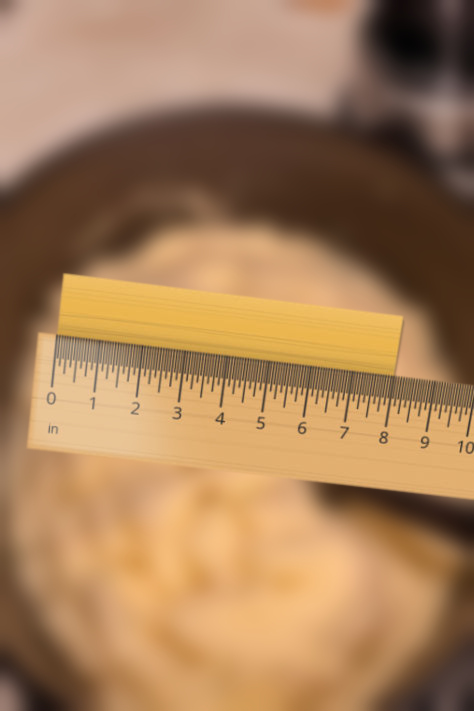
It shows 8 in
